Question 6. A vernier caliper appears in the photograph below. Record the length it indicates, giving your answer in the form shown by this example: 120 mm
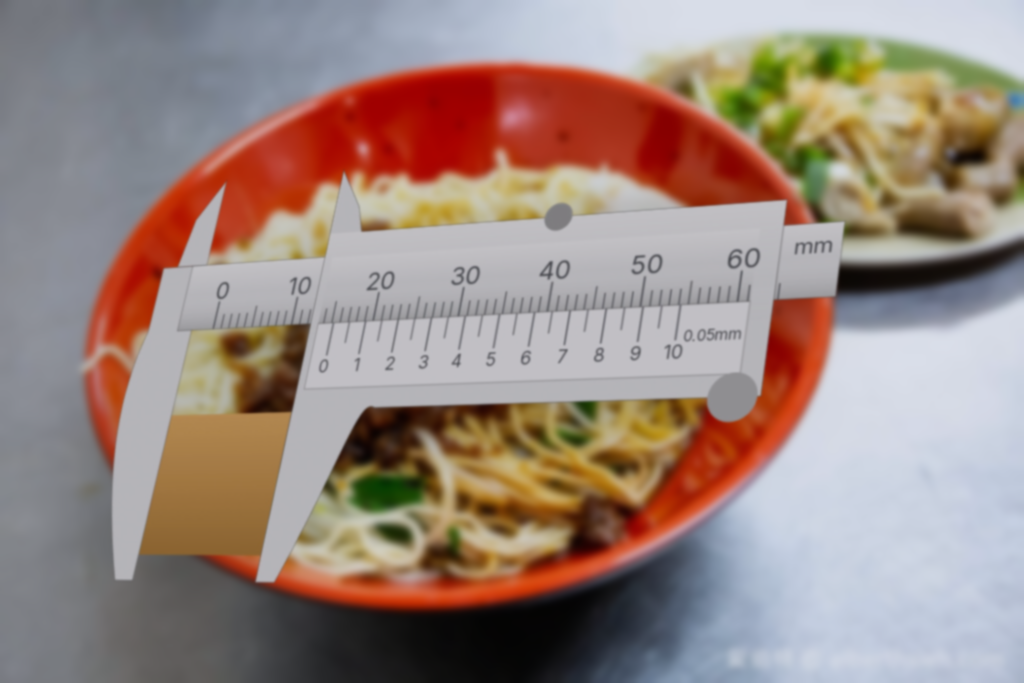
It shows 15.2 mm
